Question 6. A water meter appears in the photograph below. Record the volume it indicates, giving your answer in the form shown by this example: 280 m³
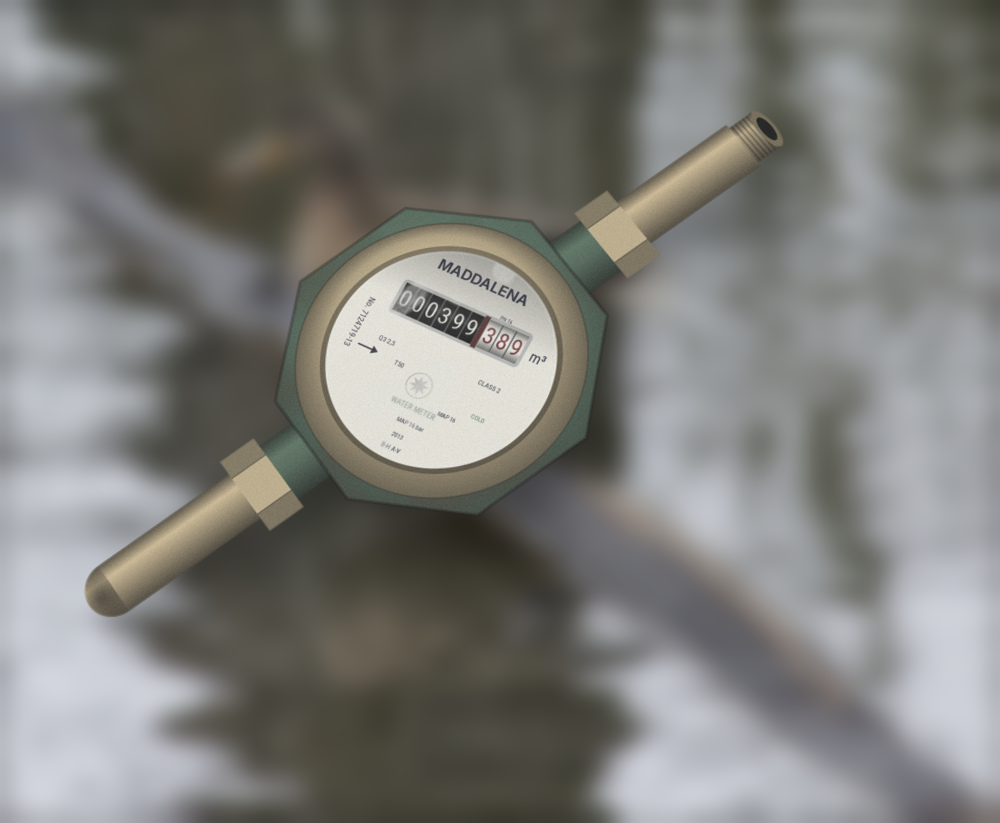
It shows 399.389 m³
